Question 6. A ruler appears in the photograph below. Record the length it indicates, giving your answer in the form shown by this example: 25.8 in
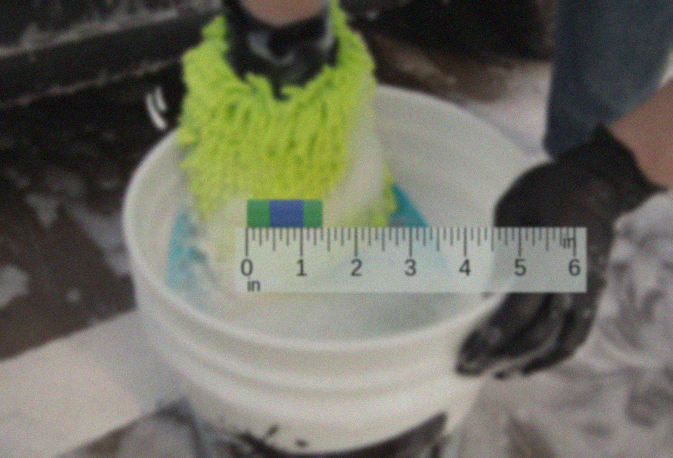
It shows 1.375 in
